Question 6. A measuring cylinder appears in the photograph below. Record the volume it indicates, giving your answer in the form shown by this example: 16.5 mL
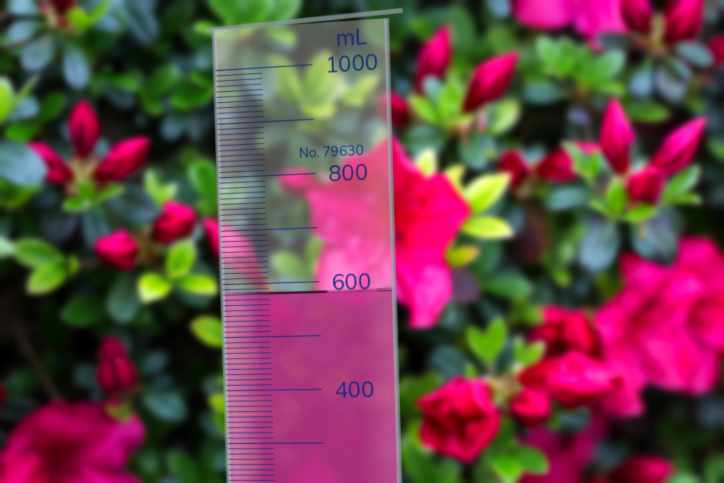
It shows 580 mL
